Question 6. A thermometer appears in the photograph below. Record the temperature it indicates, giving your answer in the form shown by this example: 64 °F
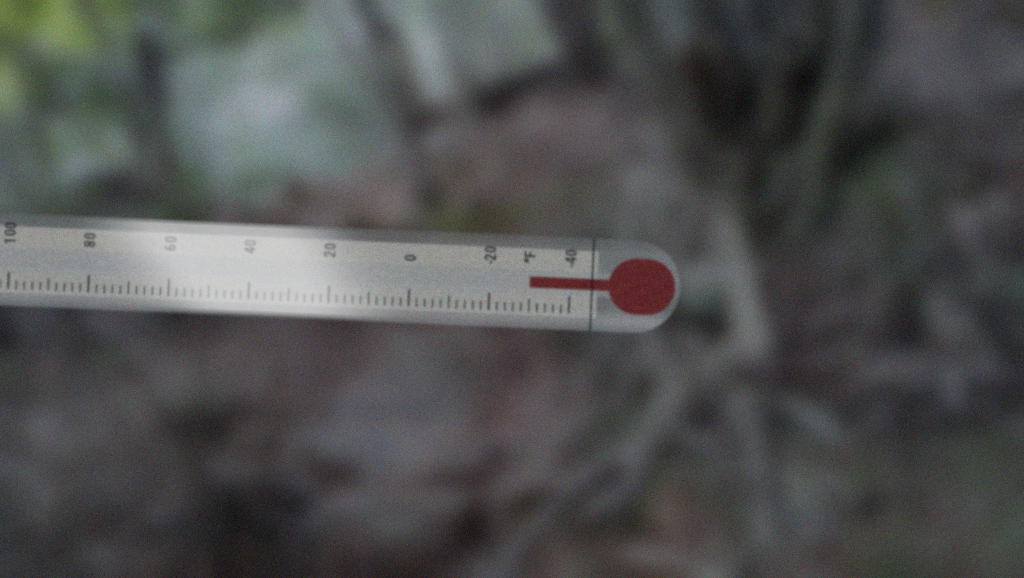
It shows -30 °F
